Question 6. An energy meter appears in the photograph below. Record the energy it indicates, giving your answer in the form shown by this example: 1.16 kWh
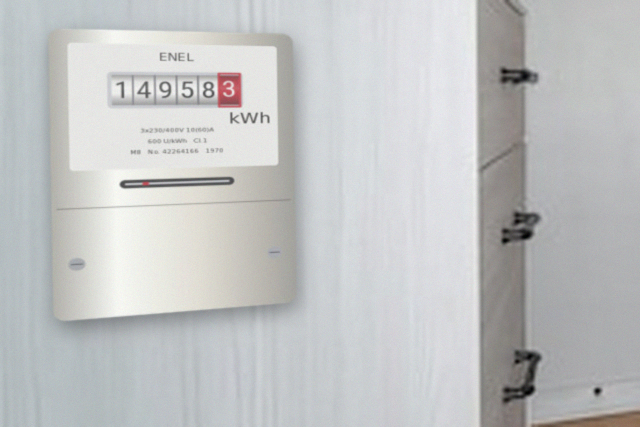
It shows 14958.3 kWh
